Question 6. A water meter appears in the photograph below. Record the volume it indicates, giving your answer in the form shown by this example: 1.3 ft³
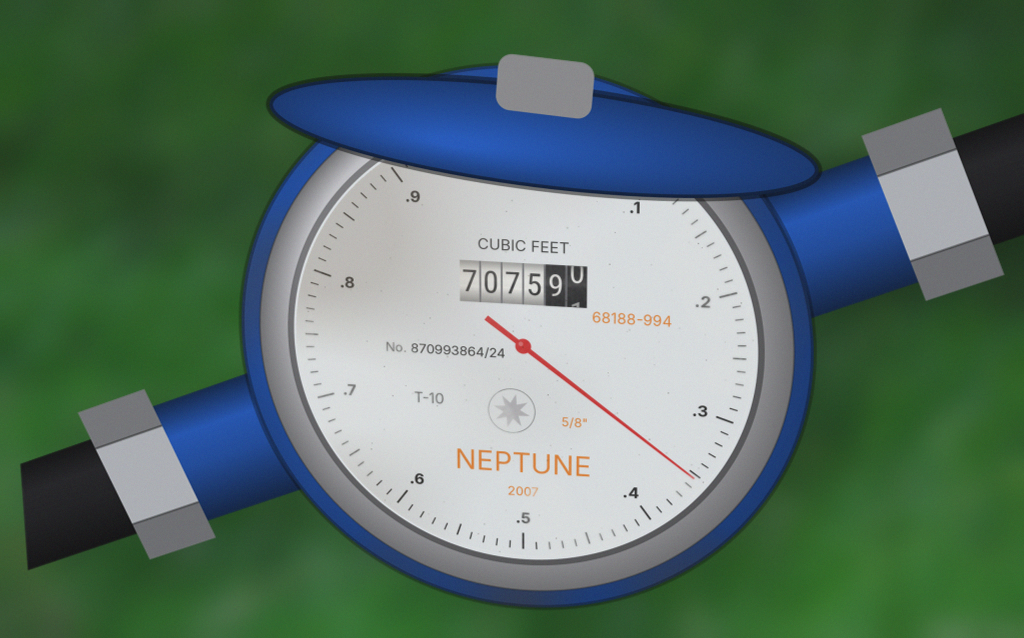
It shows 707590.35 ft³
